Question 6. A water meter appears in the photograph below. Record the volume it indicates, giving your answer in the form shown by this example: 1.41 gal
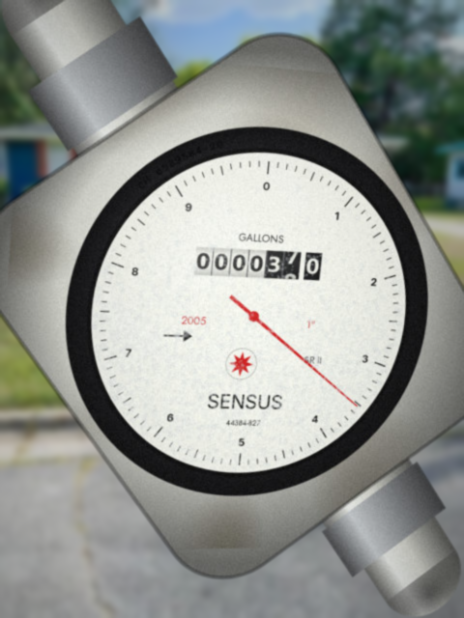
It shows 373.5 gal
